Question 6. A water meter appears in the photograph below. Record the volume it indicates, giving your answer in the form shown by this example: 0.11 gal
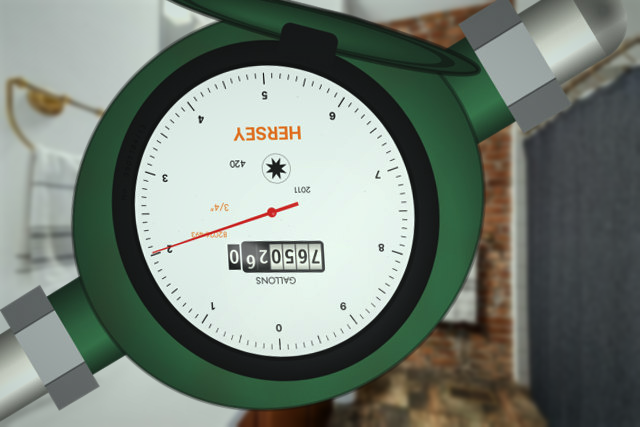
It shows 7650262.0 gal
